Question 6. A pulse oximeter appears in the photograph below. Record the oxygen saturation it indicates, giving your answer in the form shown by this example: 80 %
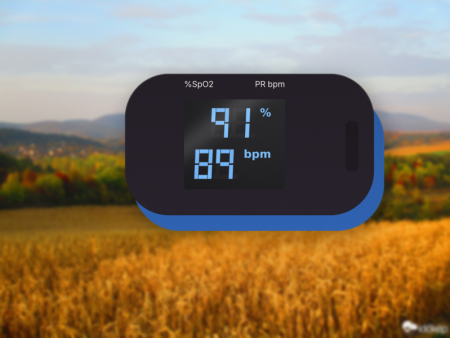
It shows 91 %
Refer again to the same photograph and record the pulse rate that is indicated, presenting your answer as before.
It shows 89 bpm
